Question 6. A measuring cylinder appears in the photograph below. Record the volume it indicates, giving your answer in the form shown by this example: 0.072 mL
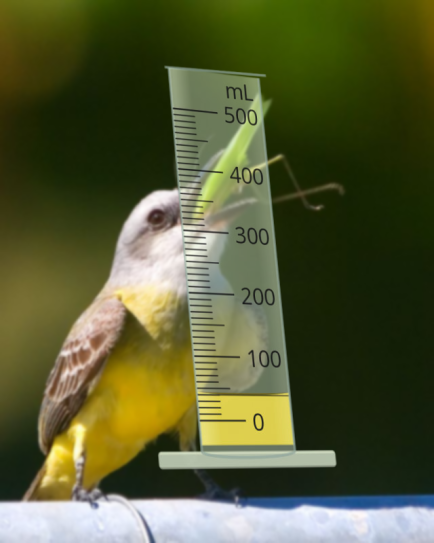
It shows 40 mL
